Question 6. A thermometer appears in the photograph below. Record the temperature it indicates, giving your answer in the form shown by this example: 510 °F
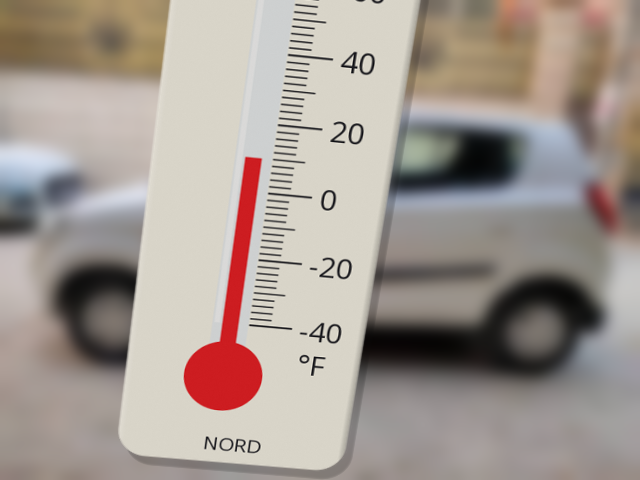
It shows 10 °F
